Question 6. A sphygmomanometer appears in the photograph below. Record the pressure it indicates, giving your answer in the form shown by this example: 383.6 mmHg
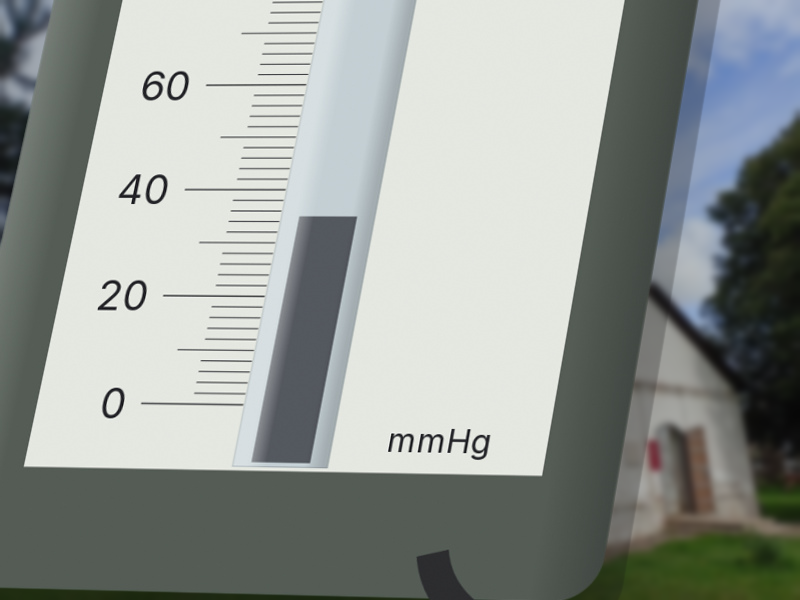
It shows 35 mmHg
